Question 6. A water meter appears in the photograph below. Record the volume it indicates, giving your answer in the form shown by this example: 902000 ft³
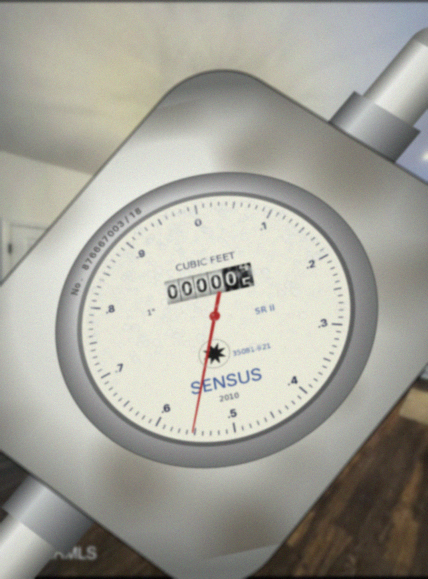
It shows 4.55 ft³
